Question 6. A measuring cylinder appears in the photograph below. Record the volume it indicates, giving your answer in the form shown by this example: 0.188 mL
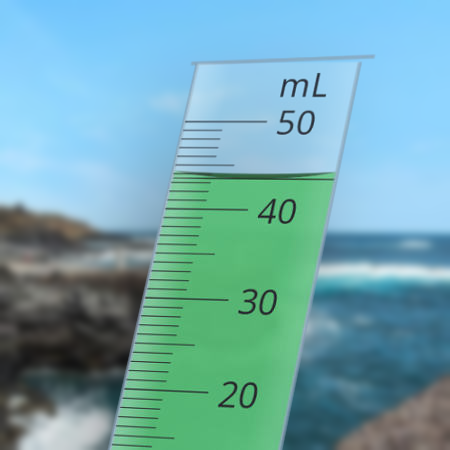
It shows 43.5 mL
